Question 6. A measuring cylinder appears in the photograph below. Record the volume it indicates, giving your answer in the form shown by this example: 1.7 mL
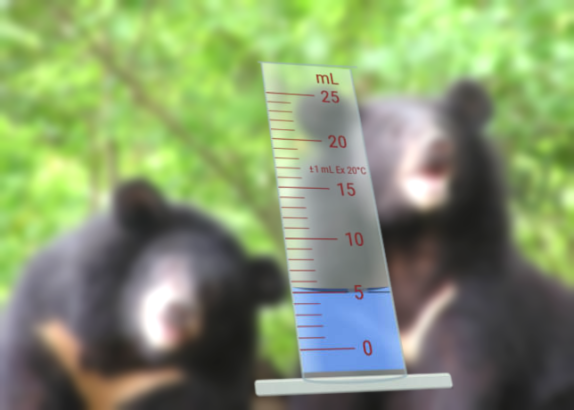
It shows 5 mL
